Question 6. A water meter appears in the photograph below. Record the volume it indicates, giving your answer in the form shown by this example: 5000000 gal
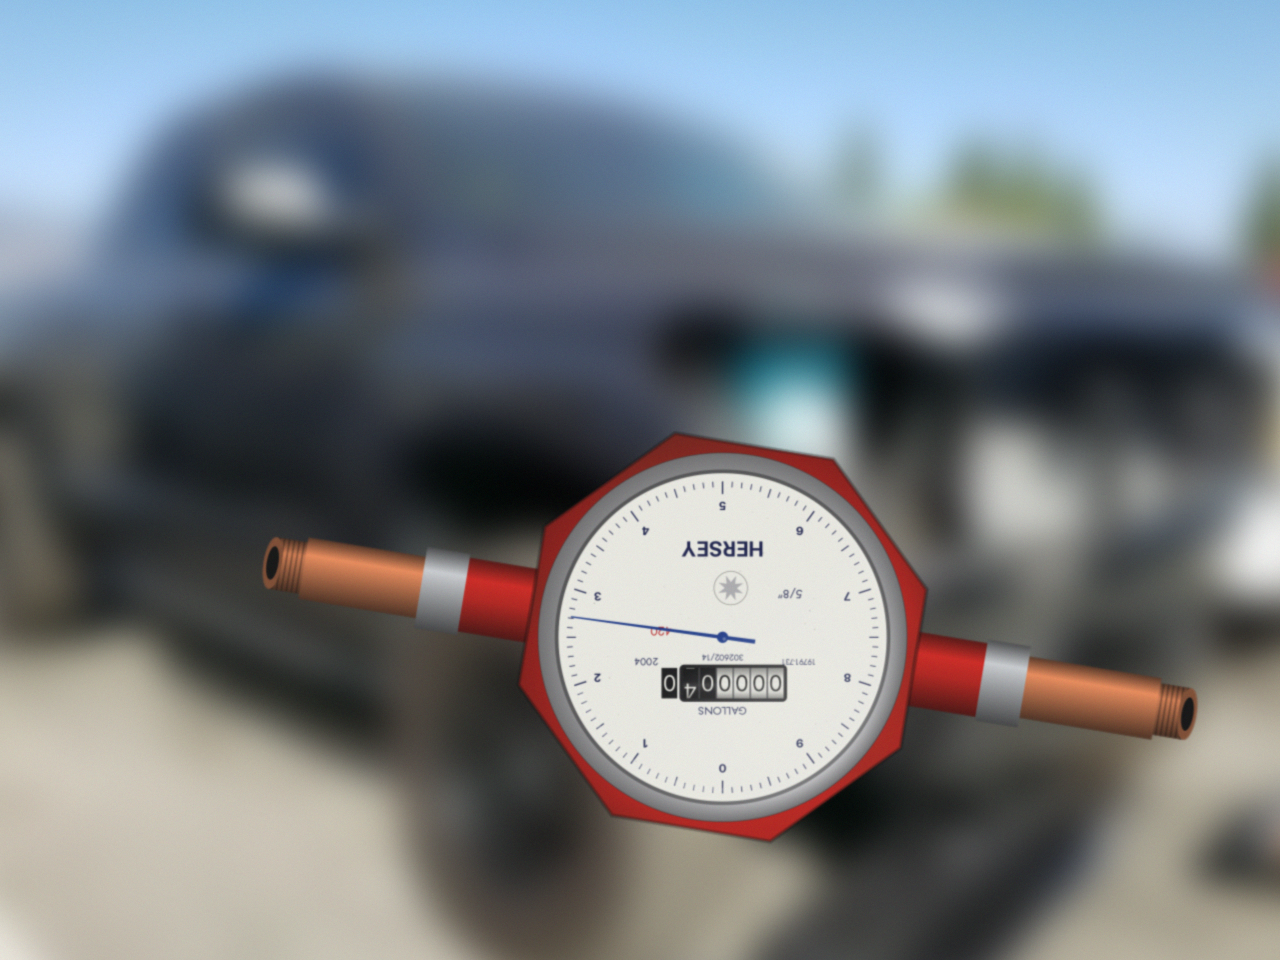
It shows 42.7 gal
